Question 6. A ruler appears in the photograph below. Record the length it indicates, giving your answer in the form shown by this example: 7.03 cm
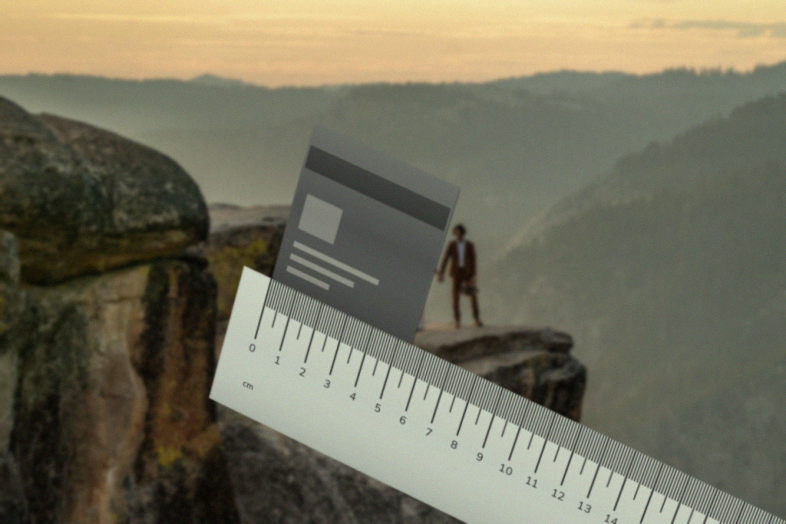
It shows 5.5 cm
